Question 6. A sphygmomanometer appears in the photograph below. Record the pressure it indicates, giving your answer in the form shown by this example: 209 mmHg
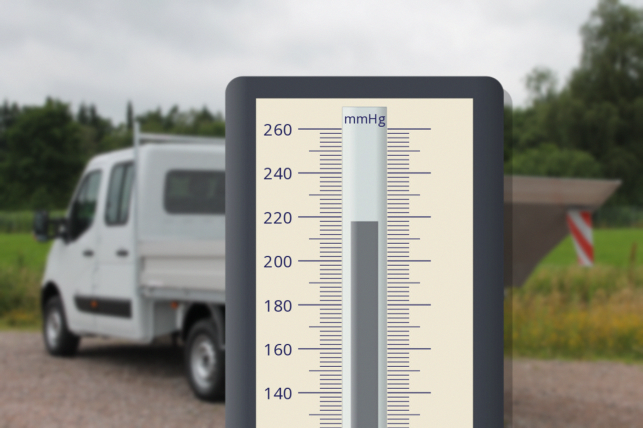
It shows 218 mmHg
